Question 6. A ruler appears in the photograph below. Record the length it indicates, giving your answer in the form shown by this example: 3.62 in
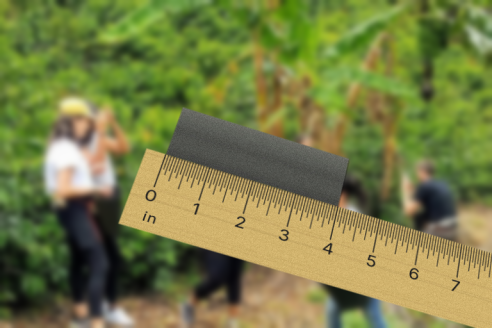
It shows 4 in
